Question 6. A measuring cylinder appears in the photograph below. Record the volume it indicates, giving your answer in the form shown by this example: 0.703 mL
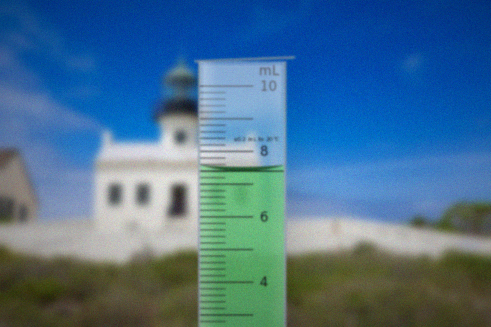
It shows 7.4 mL
